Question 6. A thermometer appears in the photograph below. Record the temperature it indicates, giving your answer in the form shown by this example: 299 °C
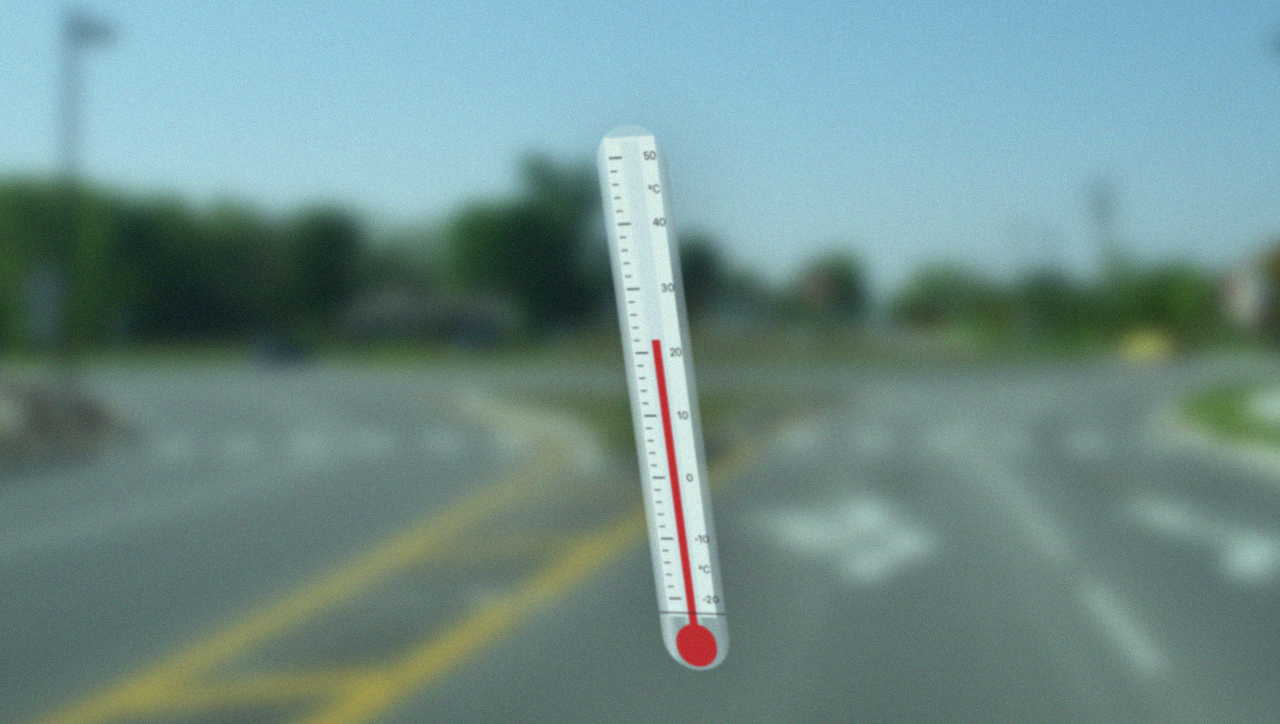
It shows 22 °C
